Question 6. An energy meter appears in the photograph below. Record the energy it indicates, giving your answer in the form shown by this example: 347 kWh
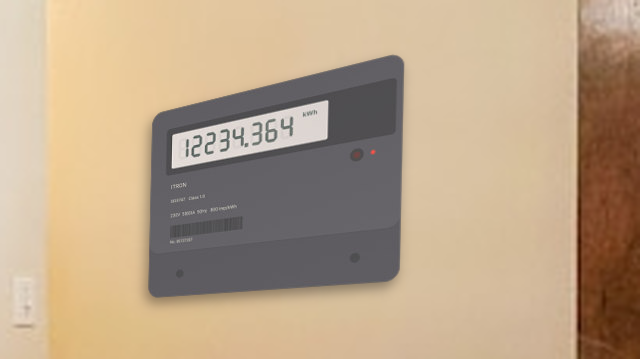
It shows 12234.364 kWh
